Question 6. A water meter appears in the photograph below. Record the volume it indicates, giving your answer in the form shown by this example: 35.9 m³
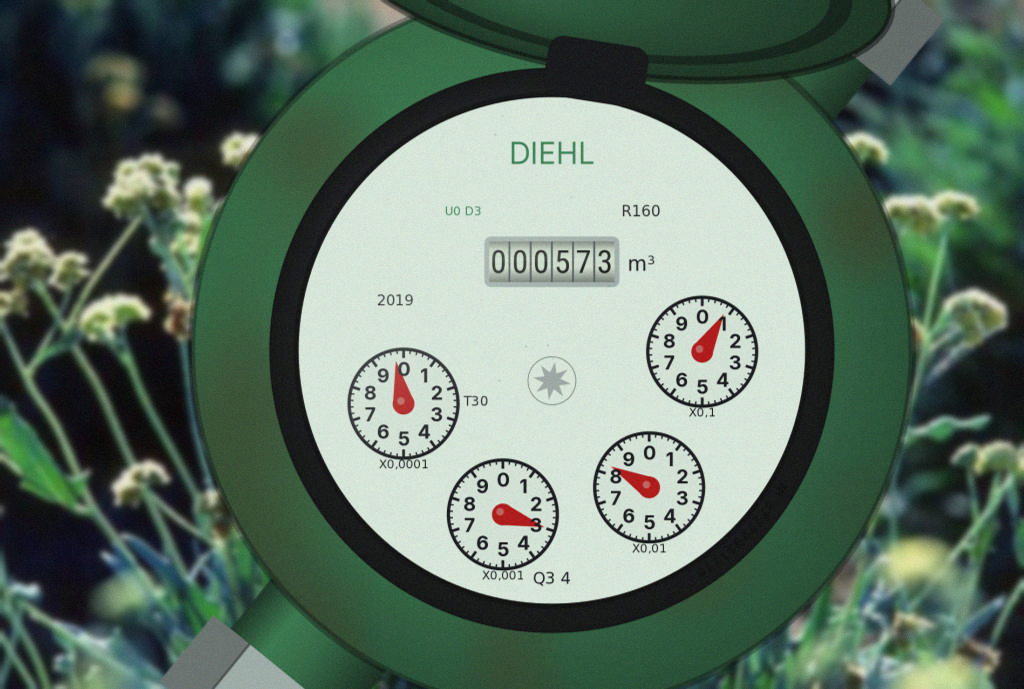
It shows 573.0829 m³
